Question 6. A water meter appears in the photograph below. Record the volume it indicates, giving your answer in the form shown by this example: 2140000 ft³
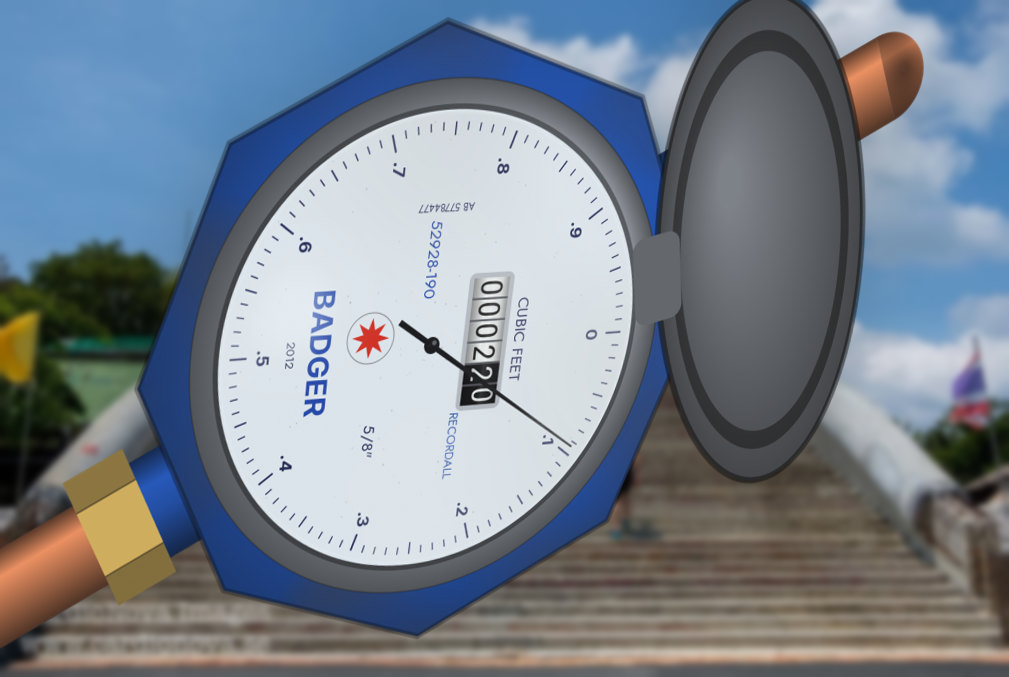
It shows 220.09 ft³
